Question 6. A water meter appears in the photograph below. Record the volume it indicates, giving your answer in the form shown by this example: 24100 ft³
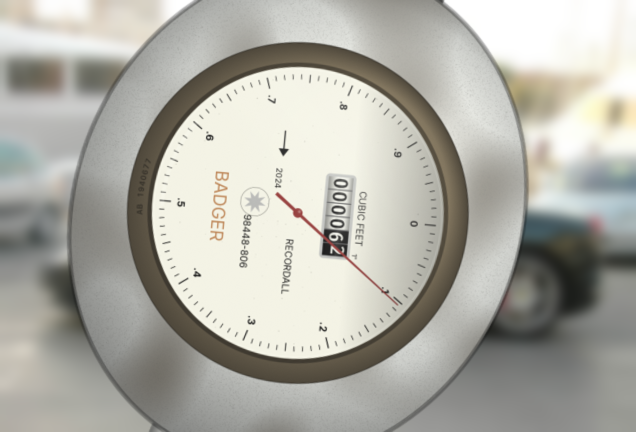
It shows 62.10 ft³
